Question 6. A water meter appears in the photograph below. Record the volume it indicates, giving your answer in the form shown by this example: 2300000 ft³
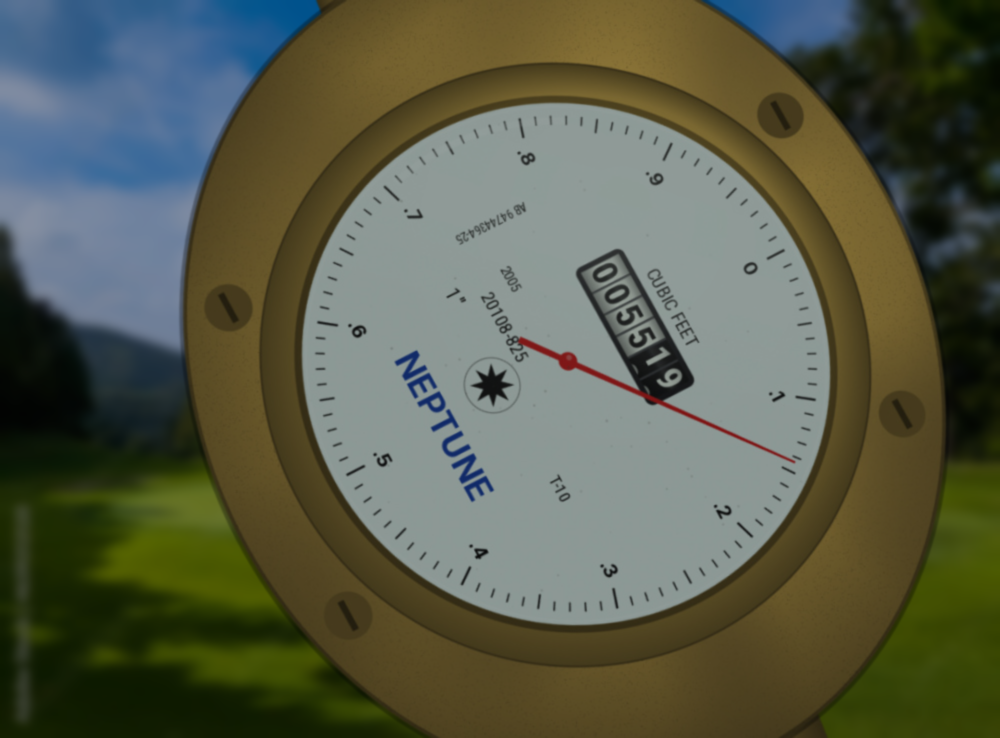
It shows 5519.14 ft³
